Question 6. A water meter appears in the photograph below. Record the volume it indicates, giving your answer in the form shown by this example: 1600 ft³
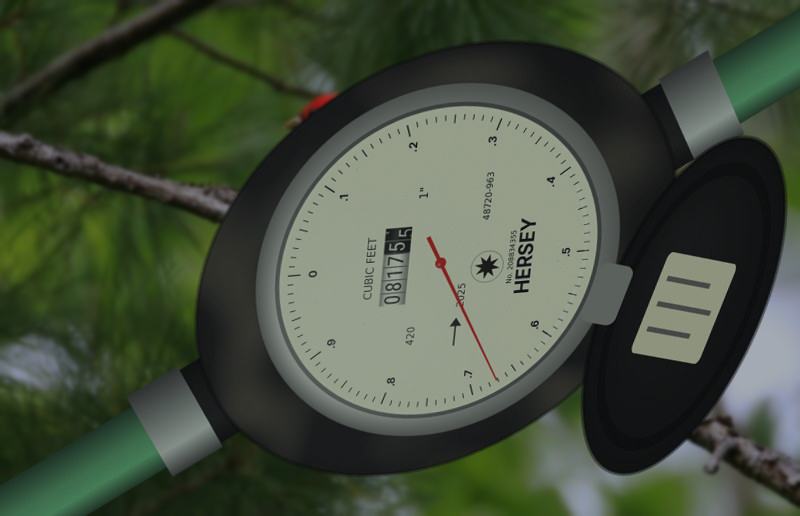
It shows 81754.67 ft³
